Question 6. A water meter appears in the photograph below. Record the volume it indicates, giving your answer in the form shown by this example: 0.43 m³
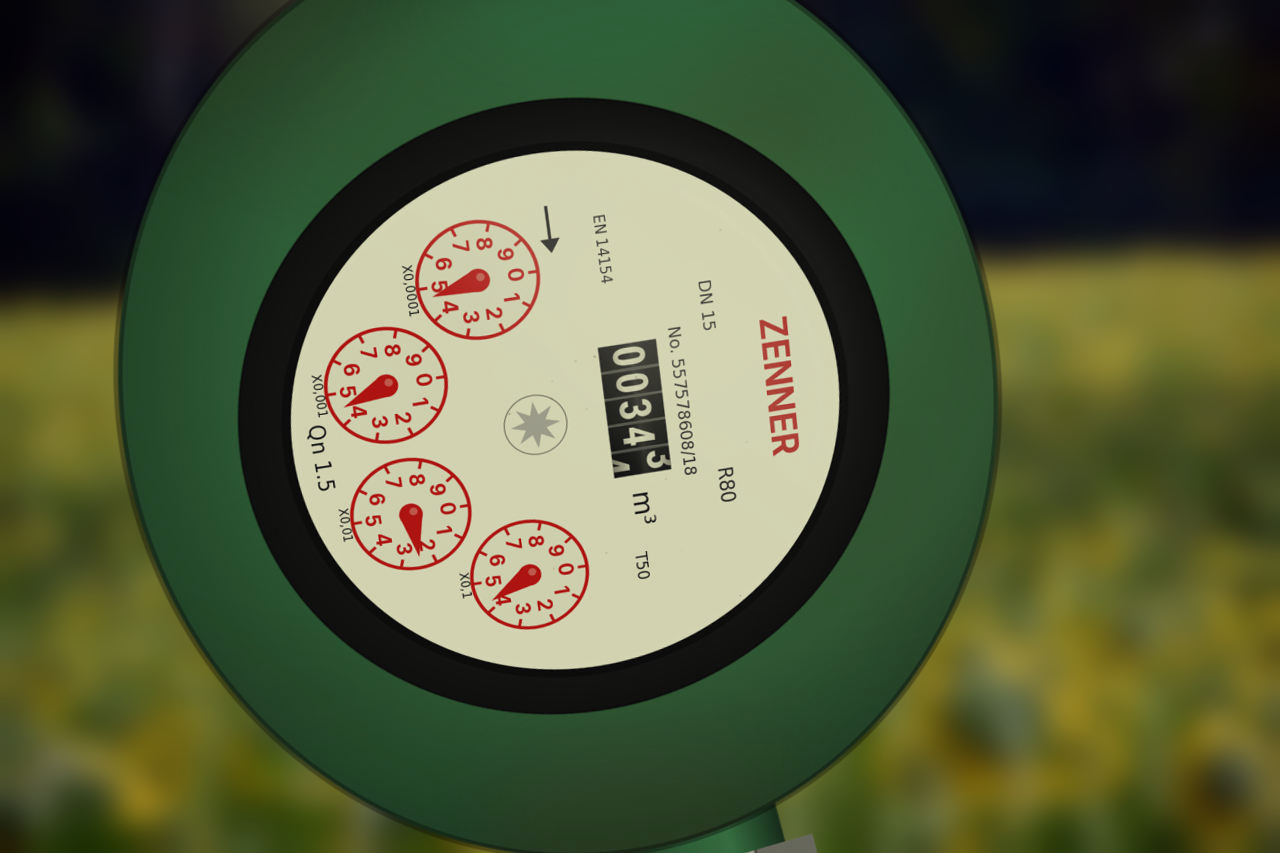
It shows 343.4244 m³
